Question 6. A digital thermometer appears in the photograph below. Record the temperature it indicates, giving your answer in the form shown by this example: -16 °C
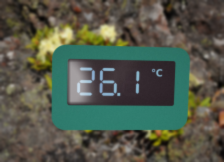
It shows 26.1 °C
